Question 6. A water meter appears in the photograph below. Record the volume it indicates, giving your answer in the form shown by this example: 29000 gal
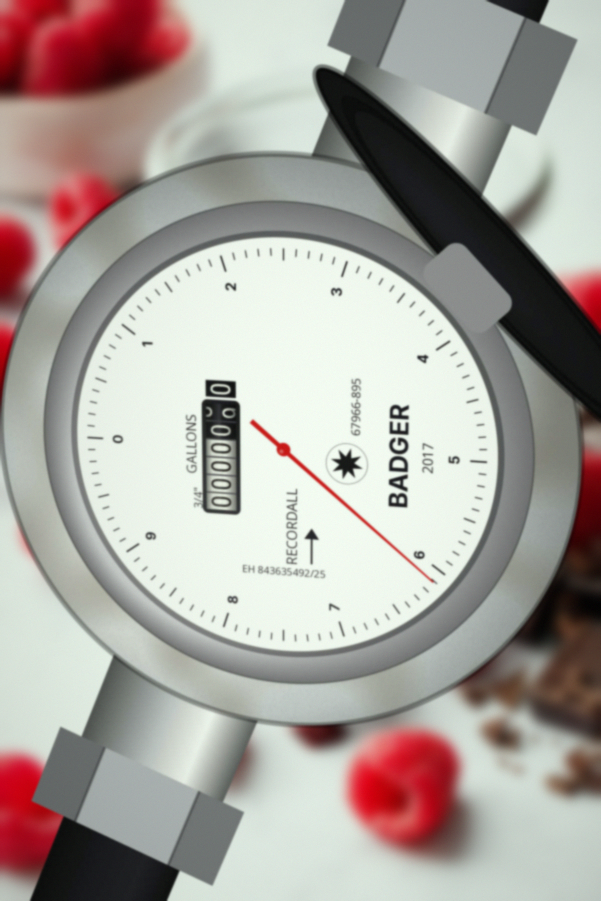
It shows 86.1 gal
